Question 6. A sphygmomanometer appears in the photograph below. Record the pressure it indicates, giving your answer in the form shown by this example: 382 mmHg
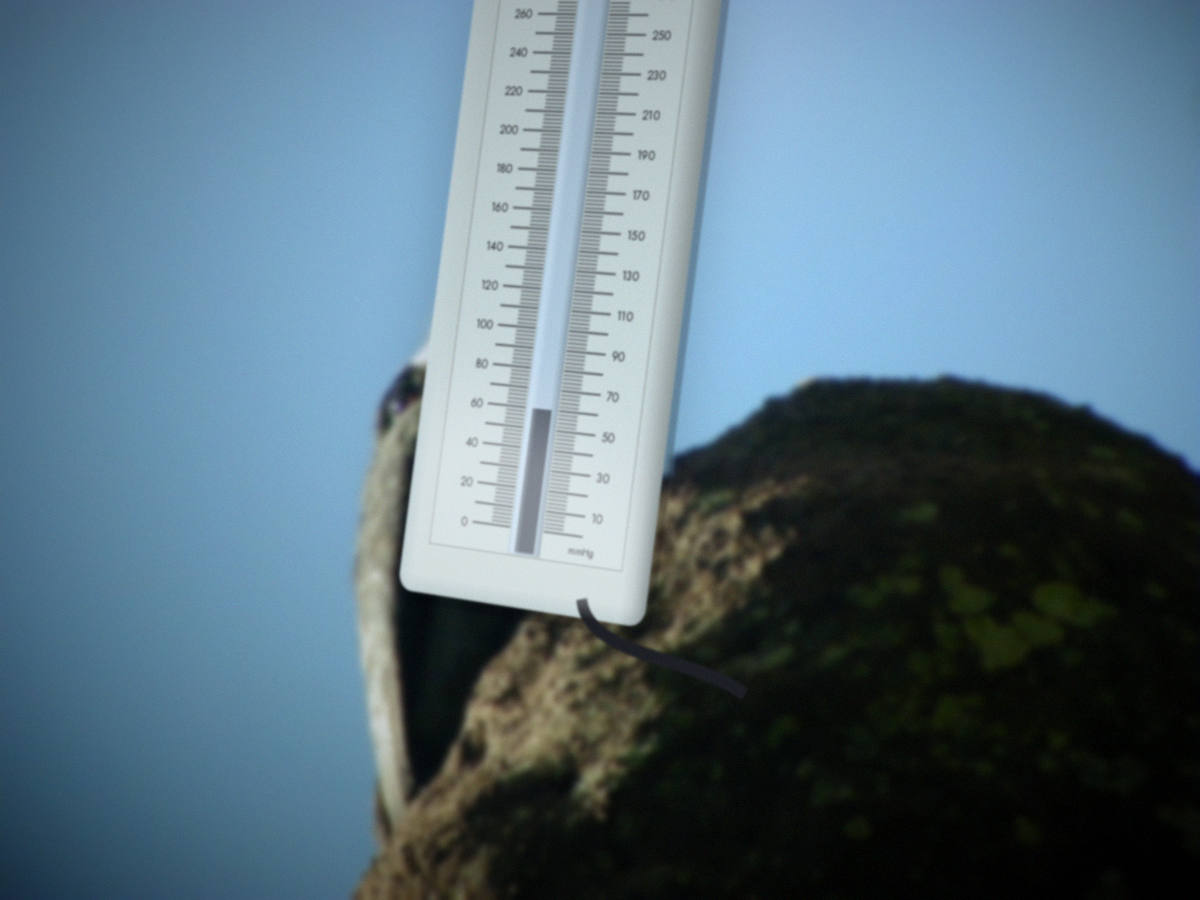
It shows 60 mmHg
